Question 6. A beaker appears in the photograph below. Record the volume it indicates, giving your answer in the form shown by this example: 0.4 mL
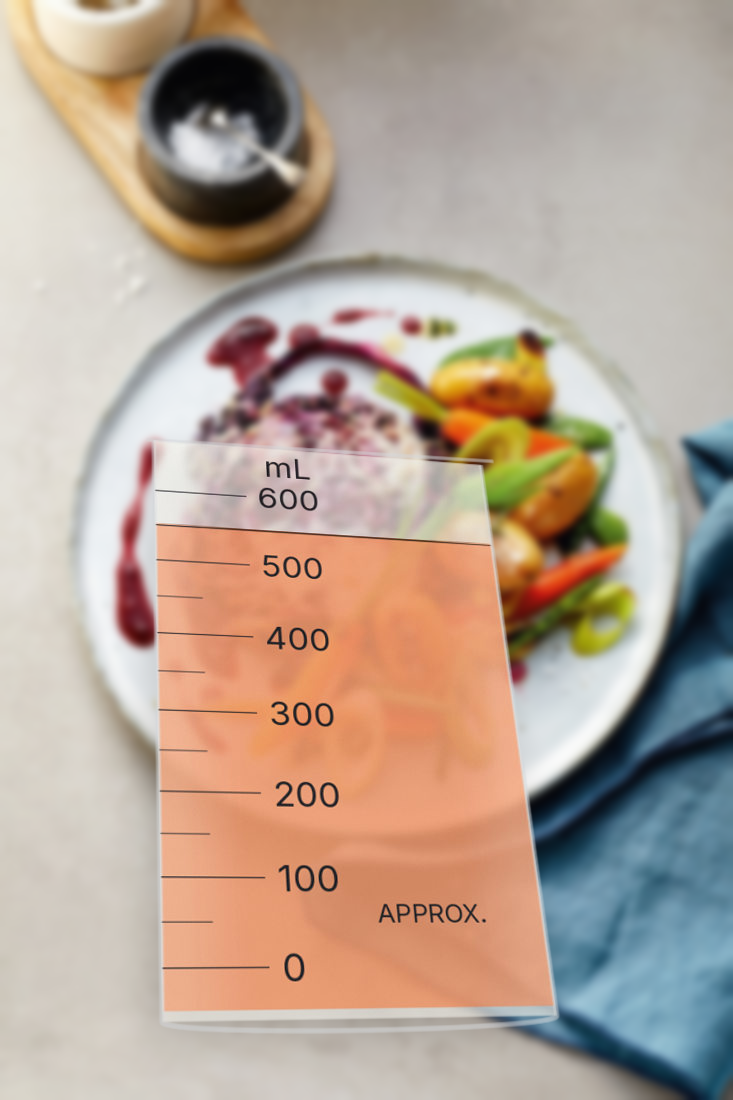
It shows 550 mL
